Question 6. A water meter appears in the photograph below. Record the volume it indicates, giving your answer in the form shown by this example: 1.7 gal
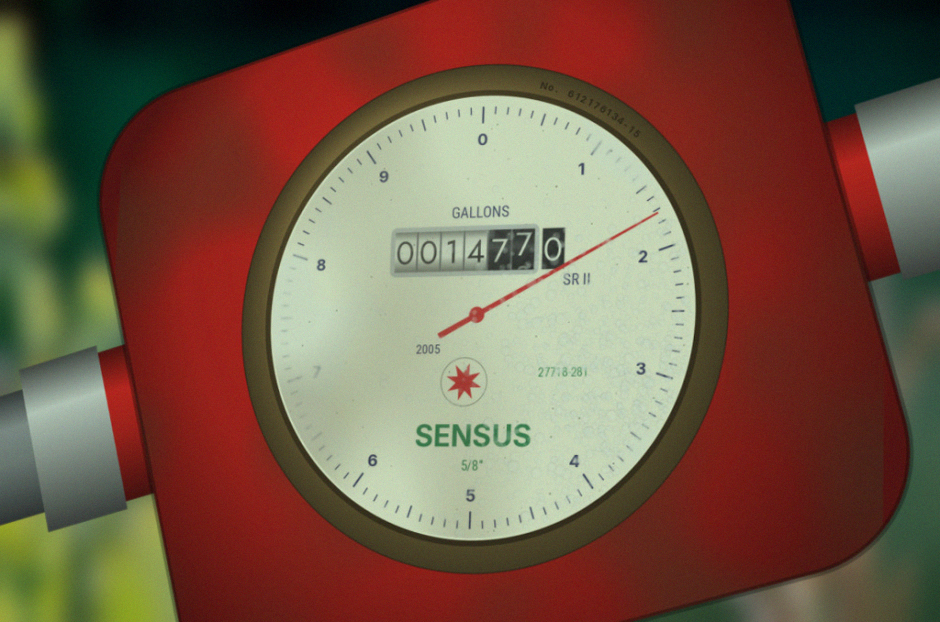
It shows 14771.7 gal
